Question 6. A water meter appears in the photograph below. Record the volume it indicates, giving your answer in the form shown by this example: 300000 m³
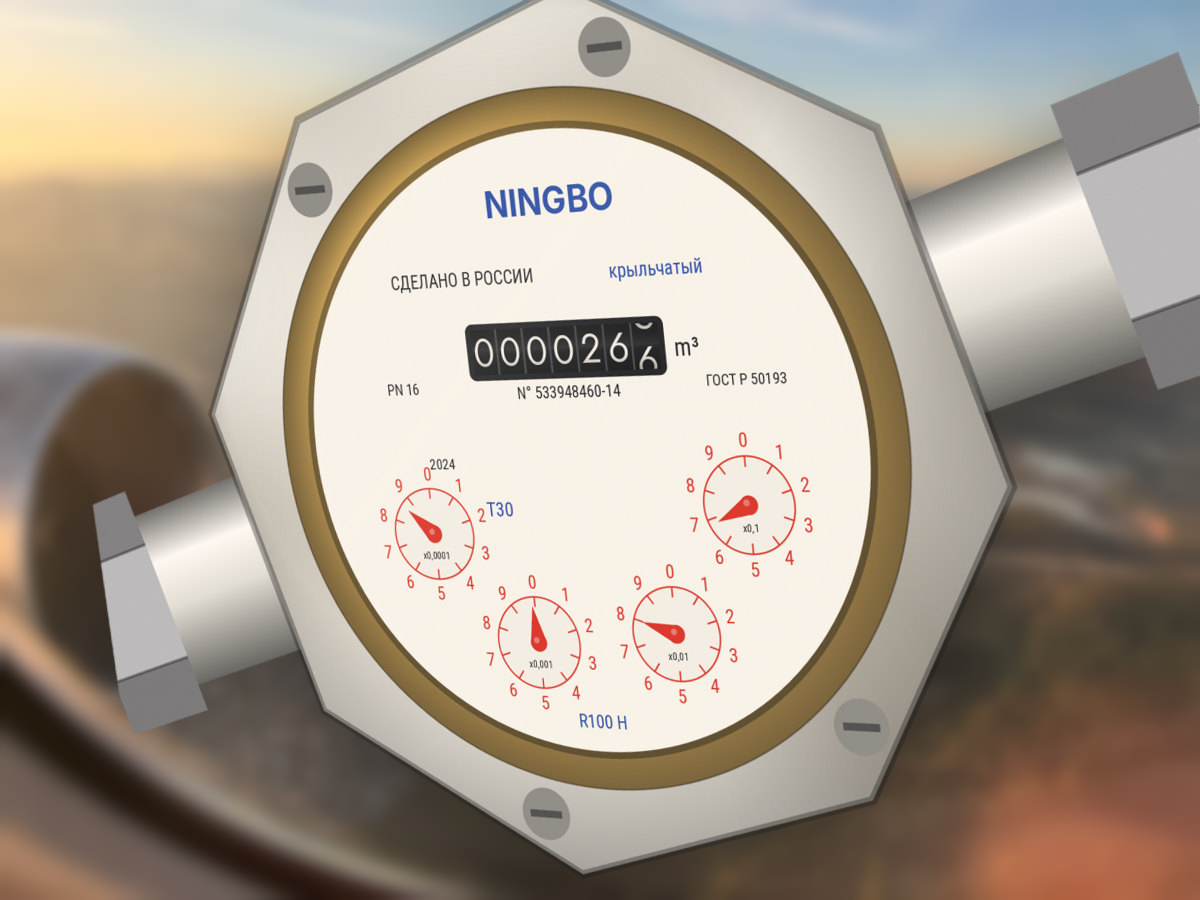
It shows 265.6798 m³
